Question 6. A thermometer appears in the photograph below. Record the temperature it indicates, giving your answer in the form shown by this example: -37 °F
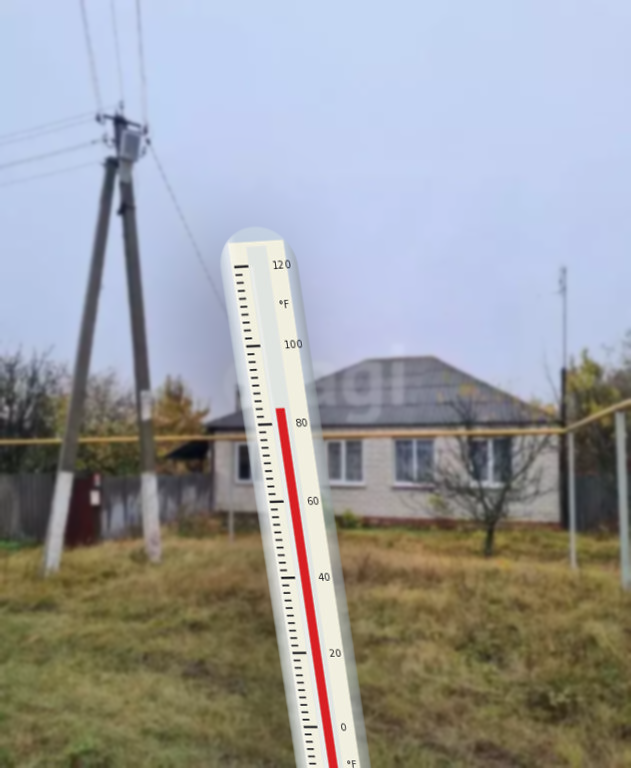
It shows 84 °F
